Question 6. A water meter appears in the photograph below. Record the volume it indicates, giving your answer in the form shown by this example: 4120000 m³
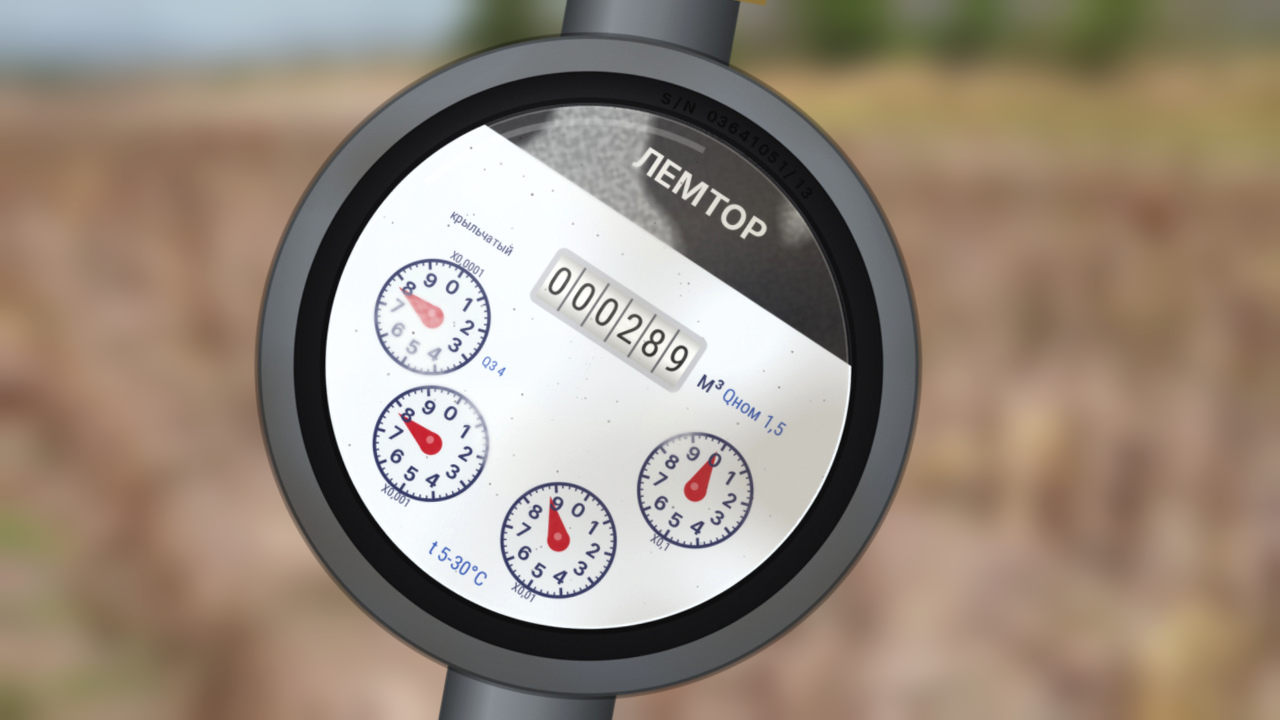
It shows 288.9877 m³
